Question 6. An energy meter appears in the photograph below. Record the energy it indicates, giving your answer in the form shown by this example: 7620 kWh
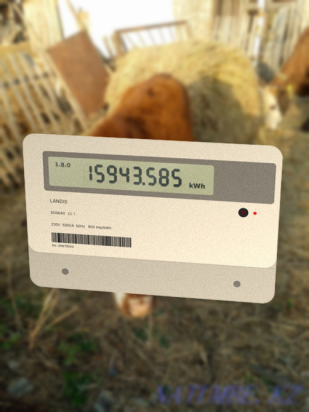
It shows 15943.585 kWh
